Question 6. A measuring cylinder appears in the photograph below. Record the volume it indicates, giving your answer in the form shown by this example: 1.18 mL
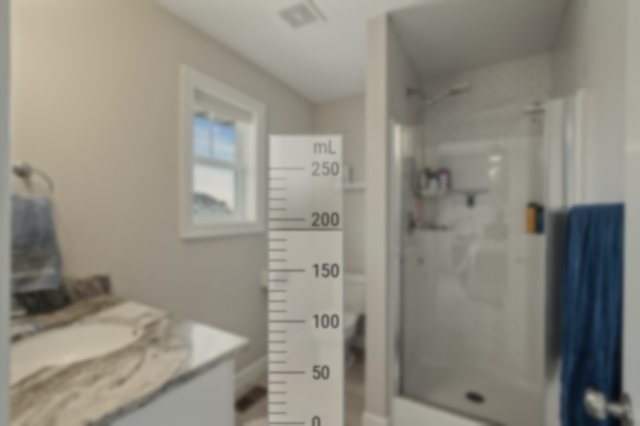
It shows 190 mL
